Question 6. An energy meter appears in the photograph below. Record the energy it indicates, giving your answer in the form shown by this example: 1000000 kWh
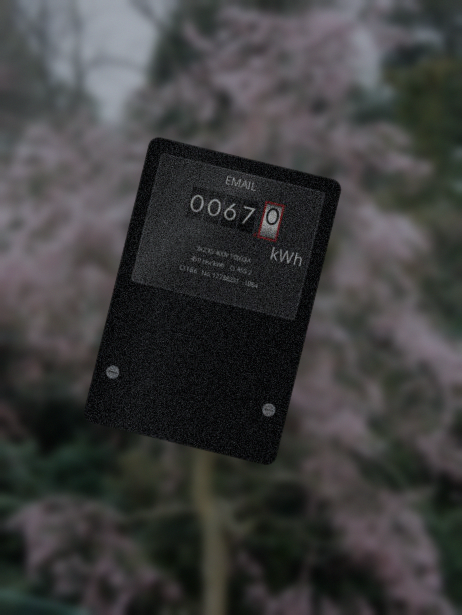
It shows 67.0 kWh
